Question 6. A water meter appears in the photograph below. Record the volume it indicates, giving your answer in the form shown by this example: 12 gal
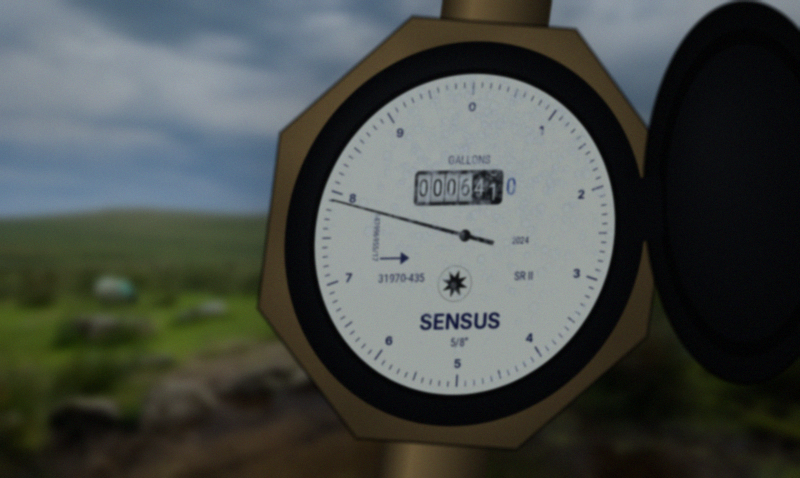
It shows 6407.9 gal
